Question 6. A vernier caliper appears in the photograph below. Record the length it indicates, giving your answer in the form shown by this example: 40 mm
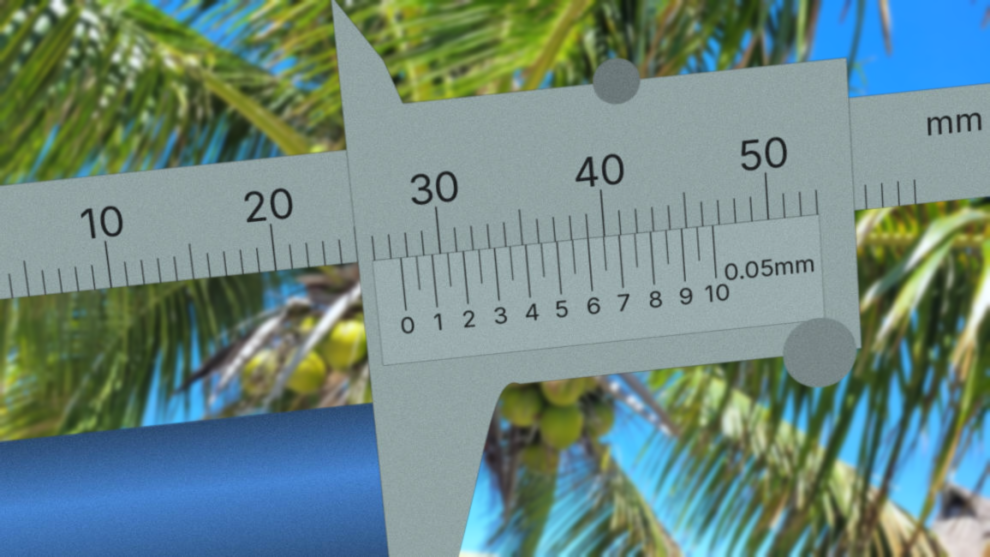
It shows 27.6 mm
